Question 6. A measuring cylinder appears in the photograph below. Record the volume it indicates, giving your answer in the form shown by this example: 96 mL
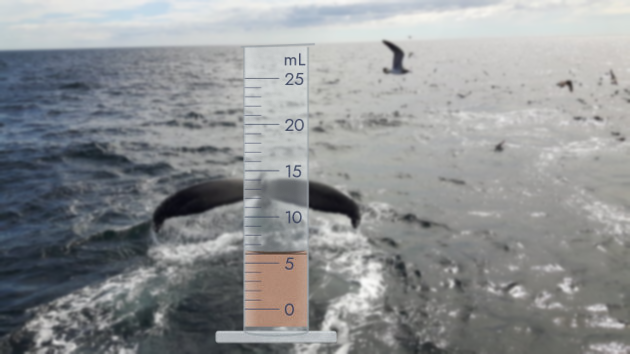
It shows 6 mL
